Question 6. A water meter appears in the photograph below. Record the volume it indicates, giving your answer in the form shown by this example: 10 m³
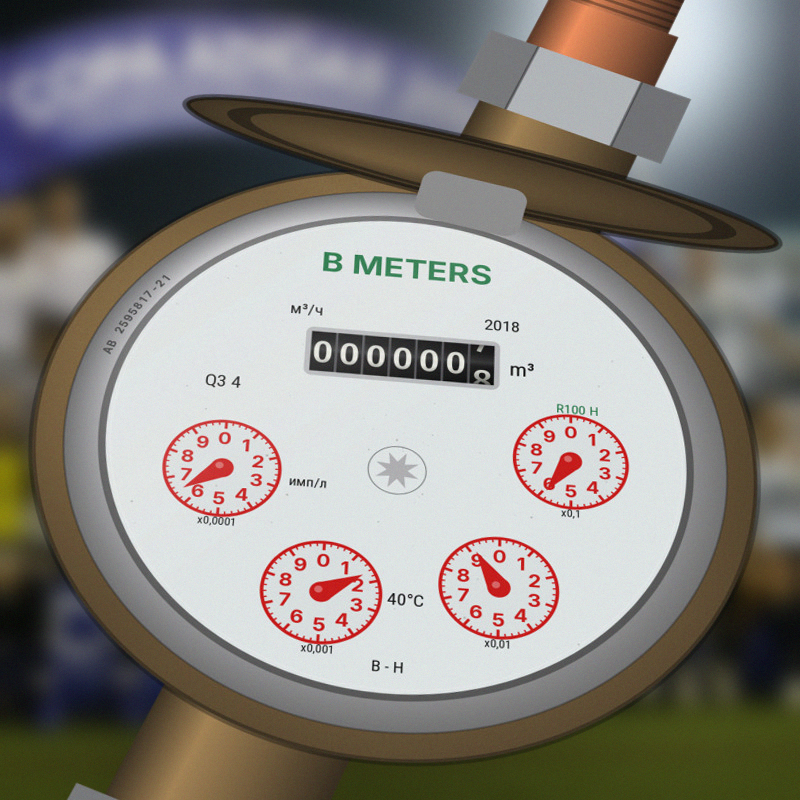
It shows 7.5916 m³
